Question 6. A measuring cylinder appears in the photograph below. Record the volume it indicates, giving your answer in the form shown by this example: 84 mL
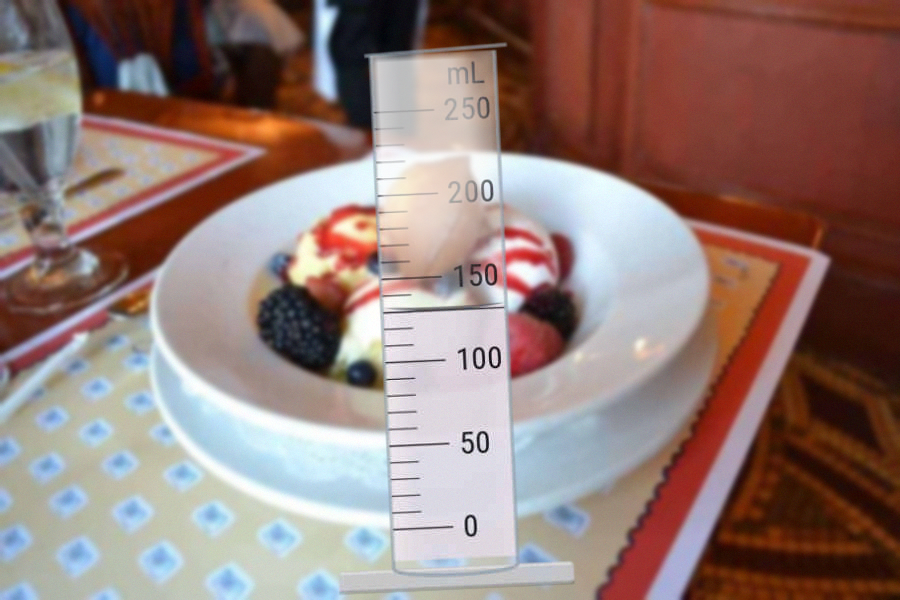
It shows 130 mL
